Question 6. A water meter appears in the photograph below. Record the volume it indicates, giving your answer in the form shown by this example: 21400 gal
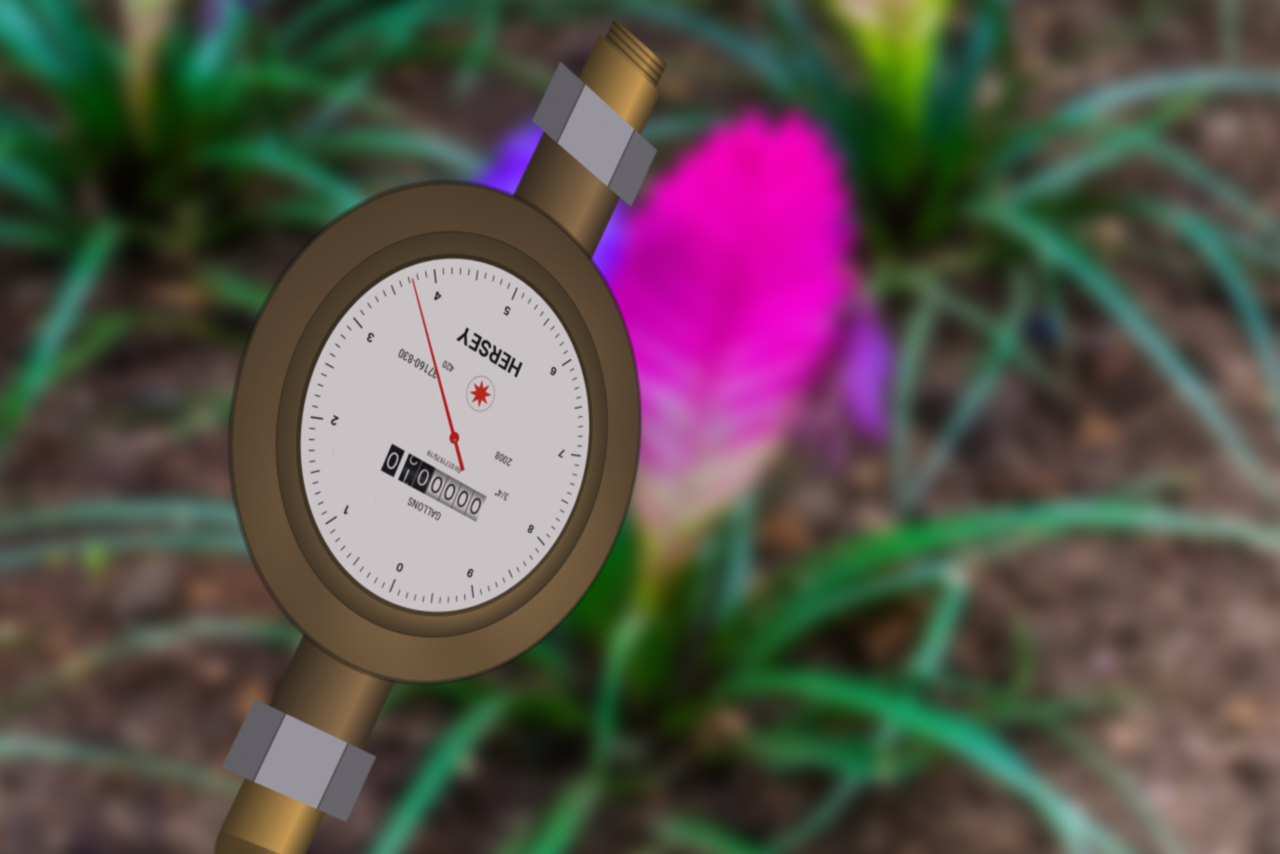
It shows 13.7 gal
